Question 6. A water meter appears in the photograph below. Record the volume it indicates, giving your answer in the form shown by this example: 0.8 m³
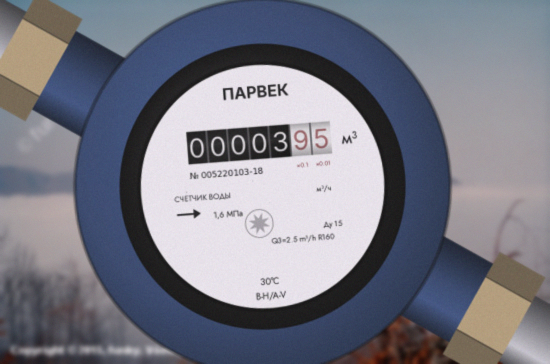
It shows 3.95 m³
